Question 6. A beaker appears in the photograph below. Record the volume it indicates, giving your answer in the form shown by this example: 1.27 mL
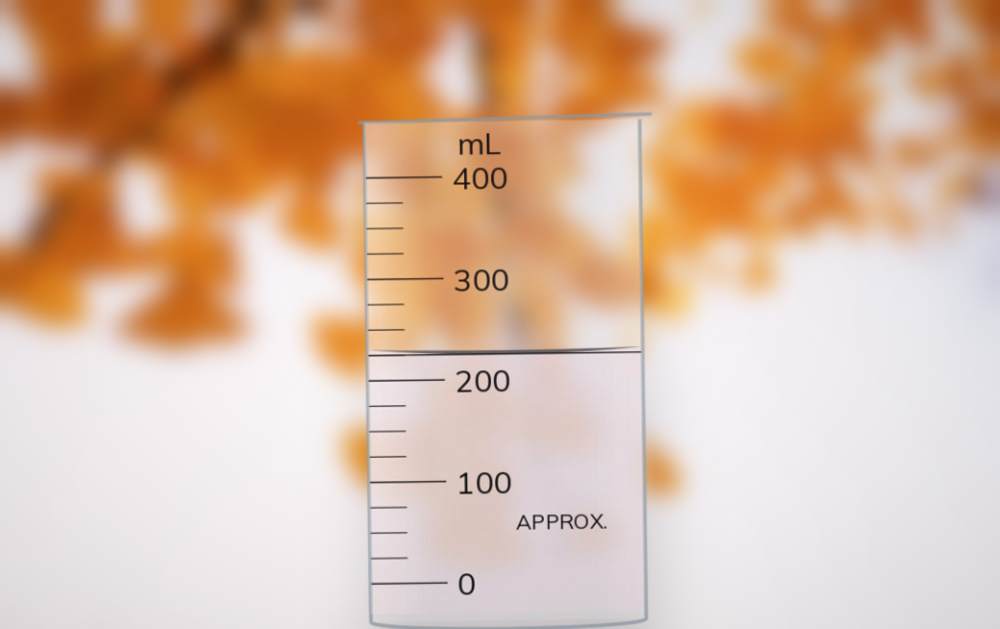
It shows 225 mL
